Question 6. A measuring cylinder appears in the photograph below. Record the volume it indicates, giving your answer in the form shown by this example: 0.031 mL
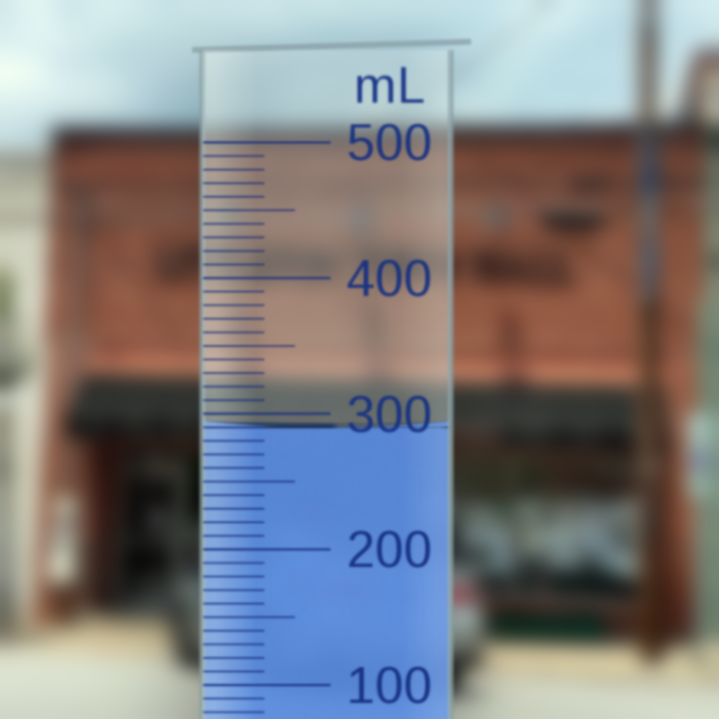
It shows 290 mL
